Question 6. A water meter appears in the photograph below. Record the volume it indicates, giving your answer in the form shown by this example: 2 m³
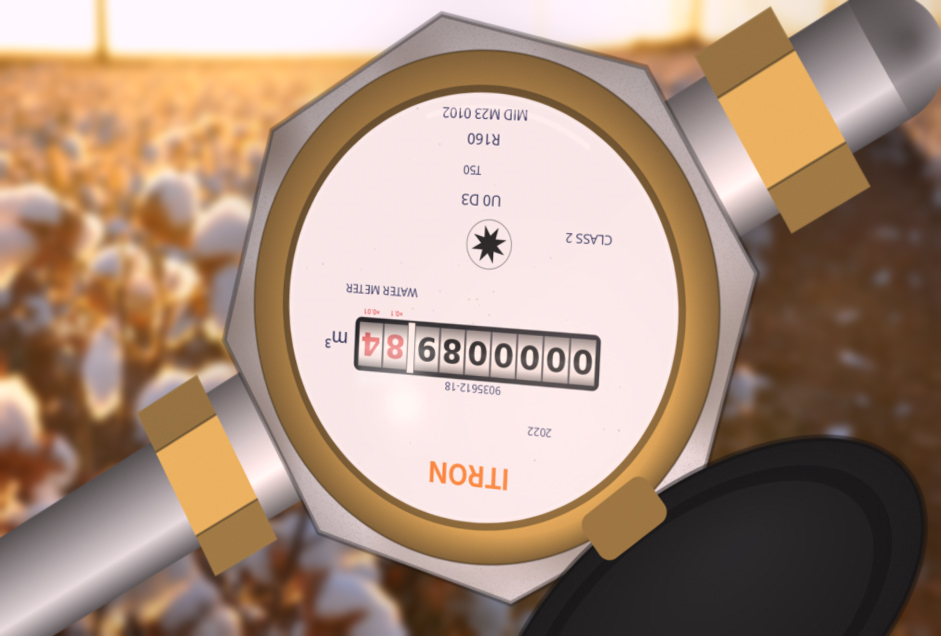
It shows 89.84 m³
